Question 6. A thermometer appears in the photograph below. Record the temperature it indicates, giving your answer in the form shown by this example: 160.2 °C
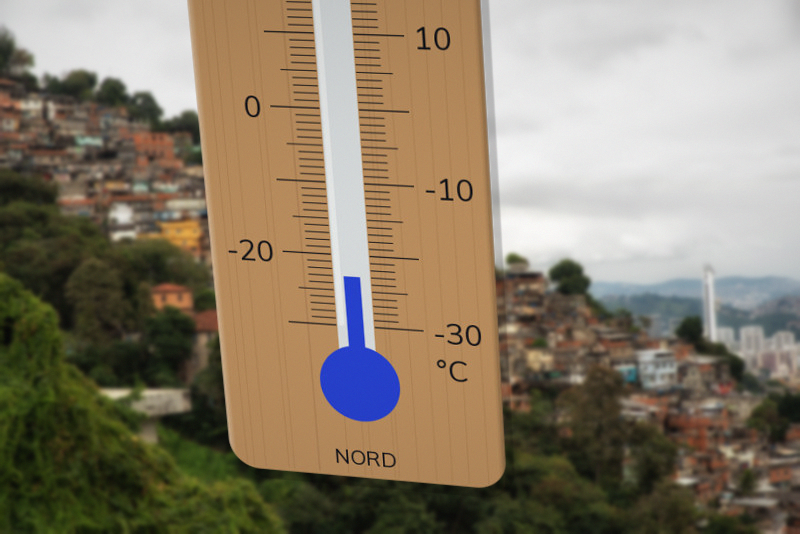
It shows -23 °C
